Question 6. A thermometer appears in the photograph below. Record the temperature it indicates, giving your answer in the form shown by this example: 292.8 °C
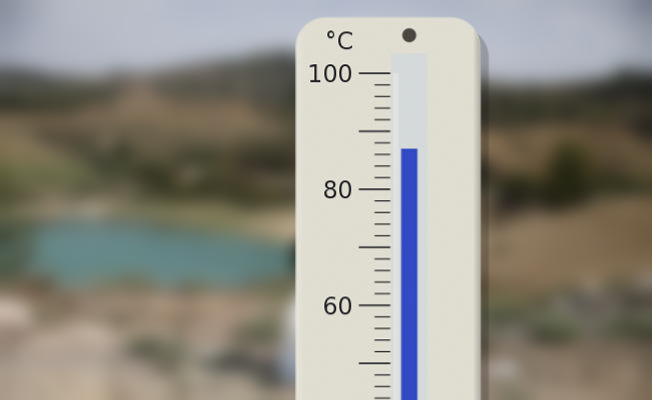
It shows 87 °C
